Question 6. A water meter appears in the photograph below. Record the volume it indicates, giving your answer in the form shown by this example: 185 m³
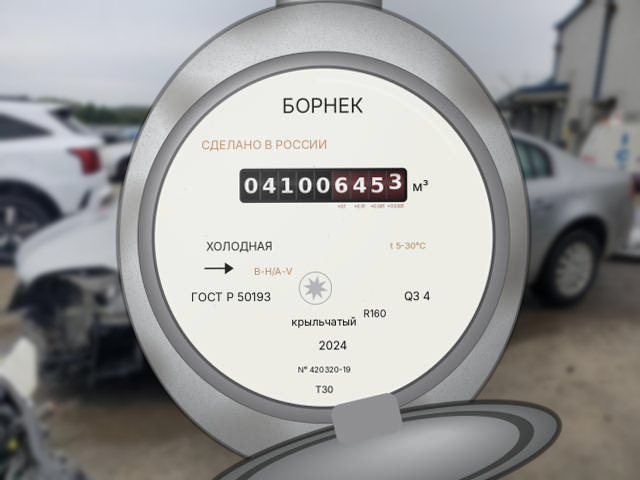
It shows 4100.6453 m³
